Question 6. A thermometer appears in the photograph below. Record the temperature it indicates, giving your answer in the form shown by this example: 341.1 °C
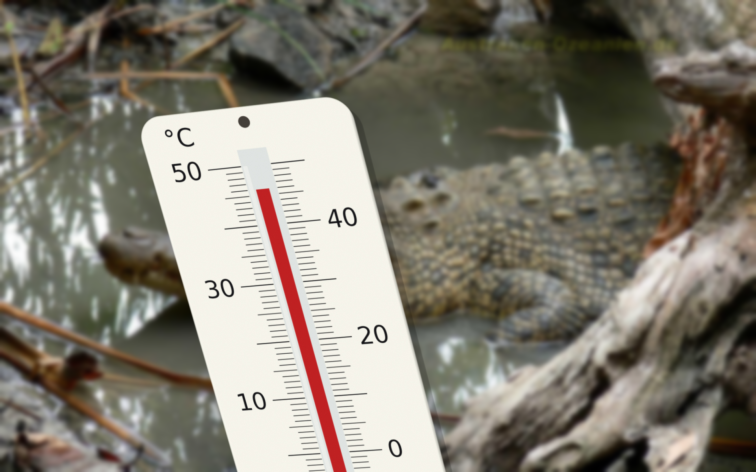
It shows 46 °C
